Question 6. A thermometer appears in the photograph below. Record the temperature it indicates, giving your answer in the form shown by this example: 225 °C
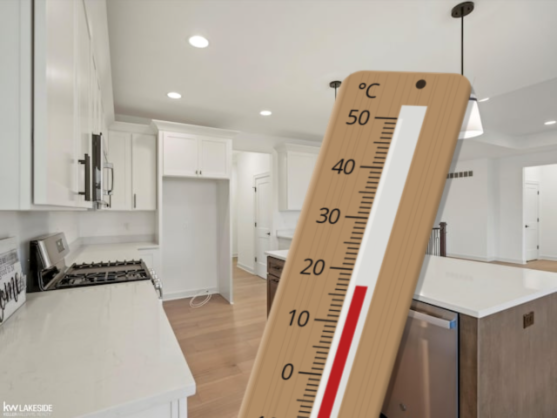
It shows 17 °C
